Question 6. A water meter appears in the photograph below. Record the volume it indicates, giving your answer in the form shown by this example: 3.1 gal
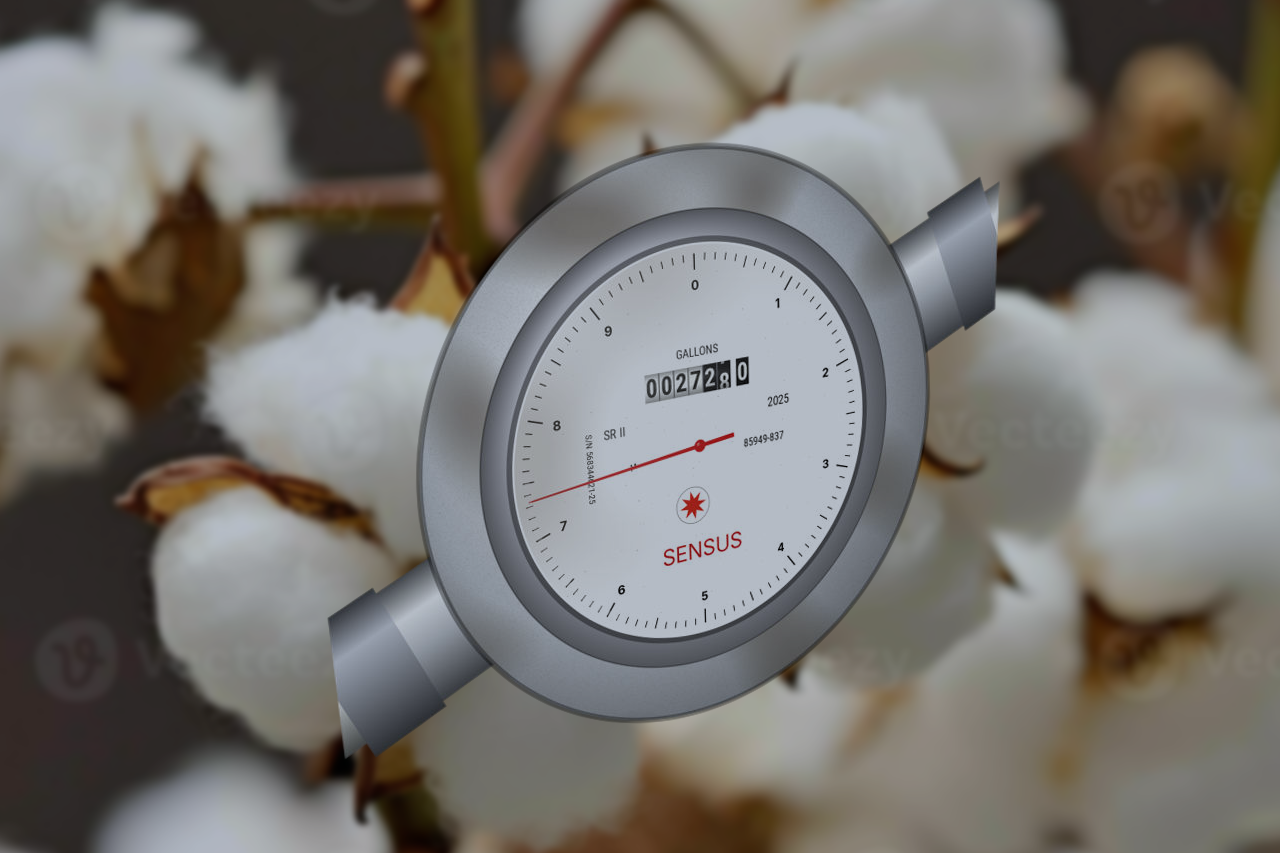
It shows 27277.3 gal
